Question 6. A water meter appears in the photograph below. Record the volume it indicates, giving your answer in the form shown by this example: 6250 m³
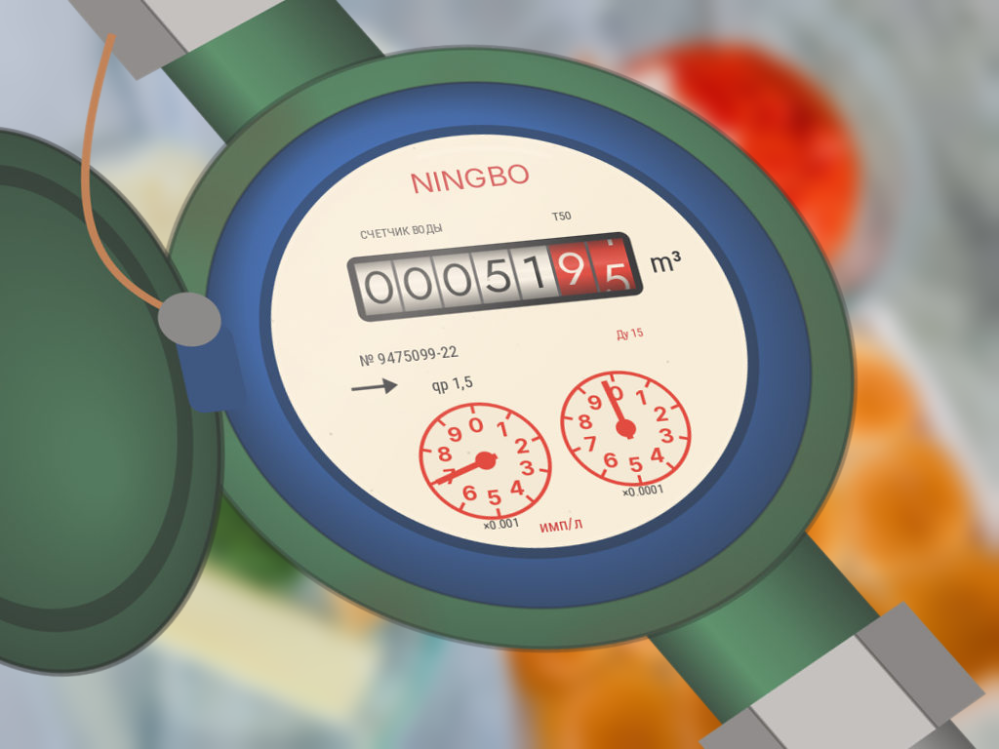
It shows 51.9469 m³
